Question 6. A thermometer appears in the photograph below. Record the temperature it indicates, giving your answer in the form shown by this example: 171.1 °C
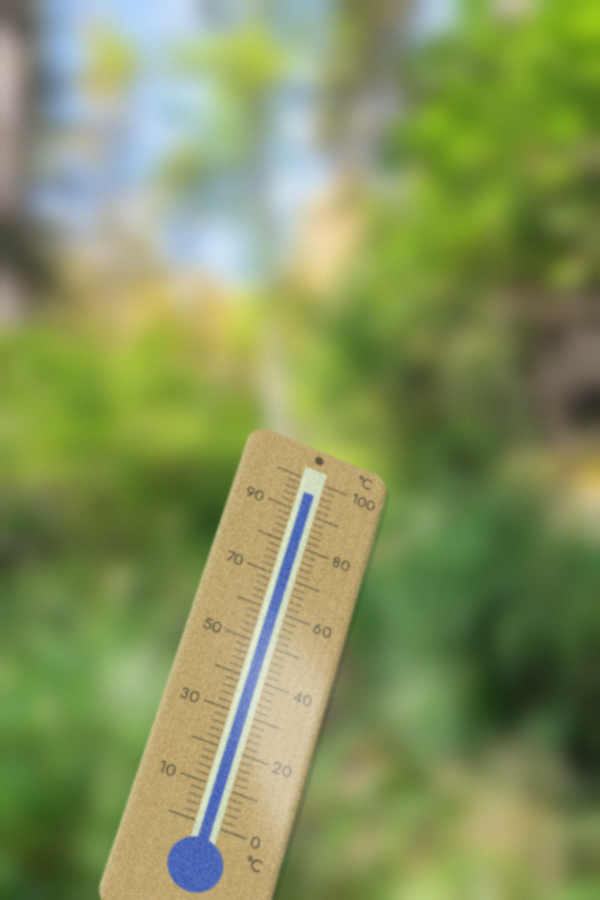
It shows 96 °C
